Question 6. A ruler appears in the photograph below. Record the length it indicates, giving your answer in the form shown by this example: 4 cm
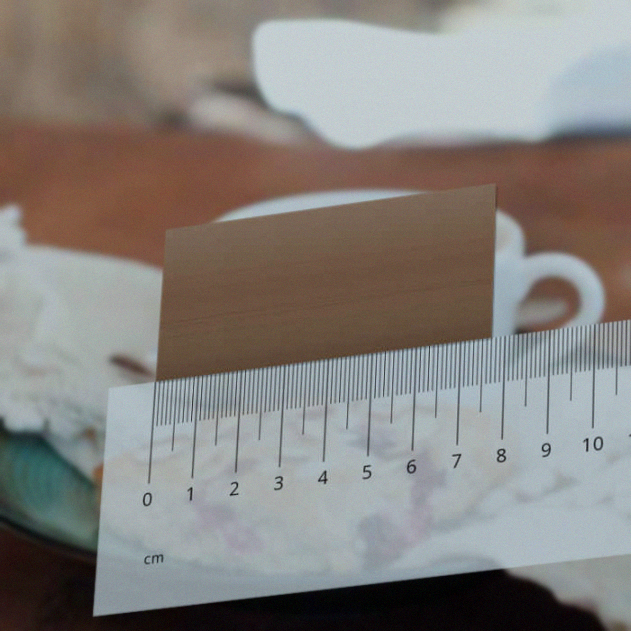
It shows 7.7 cm
